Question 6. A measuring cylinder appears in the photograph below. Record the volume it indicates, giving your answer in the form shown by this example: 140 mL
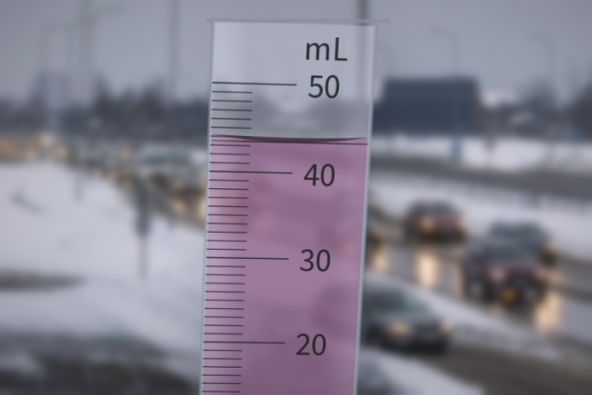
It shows 43.5 mL
